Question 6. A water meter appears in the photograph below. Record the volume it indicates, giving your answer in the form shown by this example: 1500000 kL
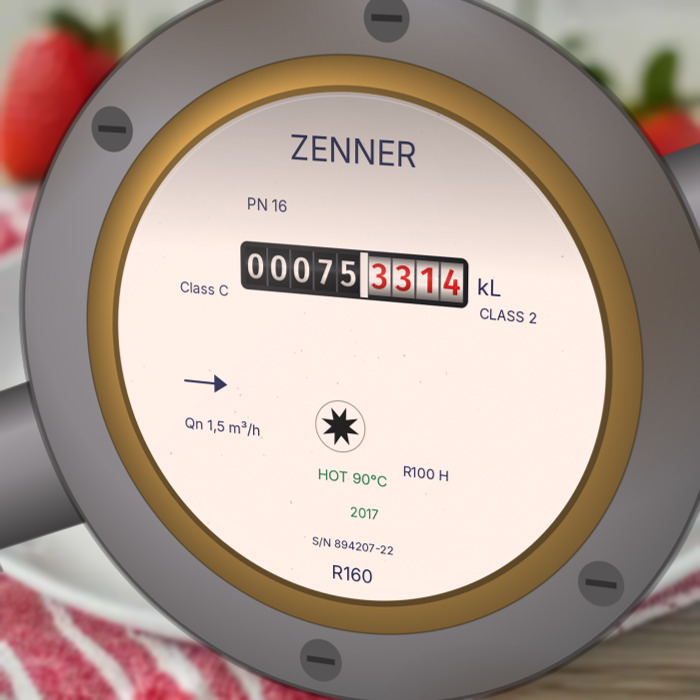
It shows 75.3314 kL
